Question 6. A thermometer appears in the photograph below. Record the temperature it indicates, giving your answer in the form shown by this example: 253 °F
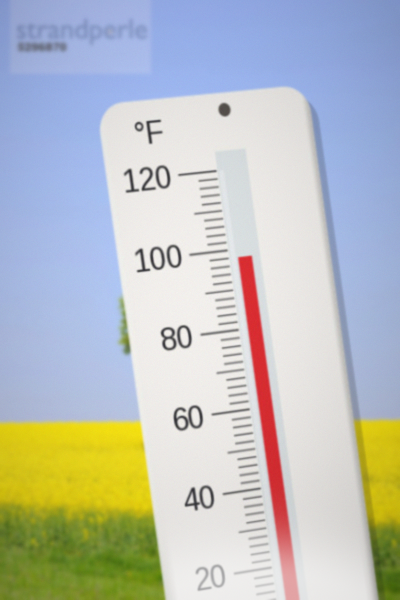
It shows 98 °F
